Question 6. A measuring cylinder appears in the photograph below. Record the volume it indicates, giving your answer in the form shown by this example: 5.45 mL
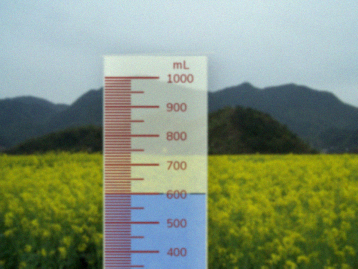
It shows 600 mL
